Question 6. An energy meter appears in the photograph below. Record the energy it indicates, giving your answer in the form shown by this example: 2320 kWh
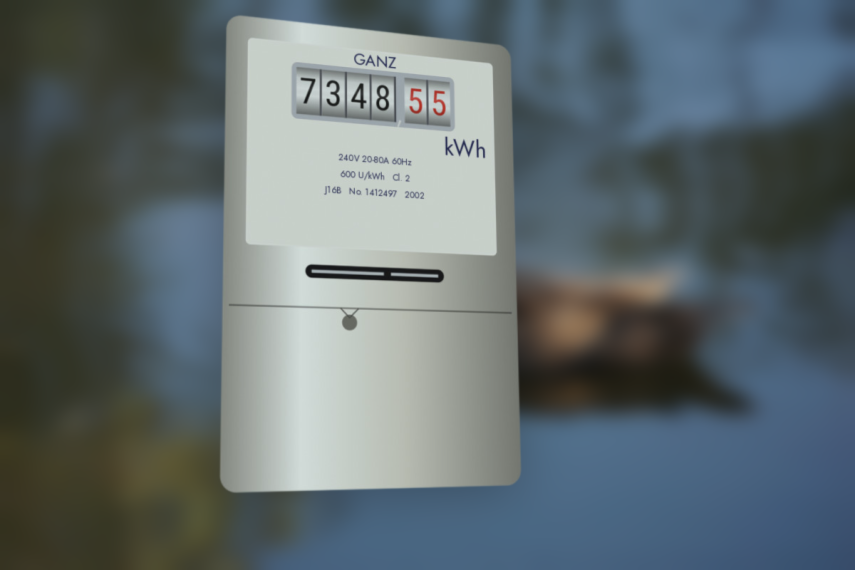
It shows 7348.55 kWh
